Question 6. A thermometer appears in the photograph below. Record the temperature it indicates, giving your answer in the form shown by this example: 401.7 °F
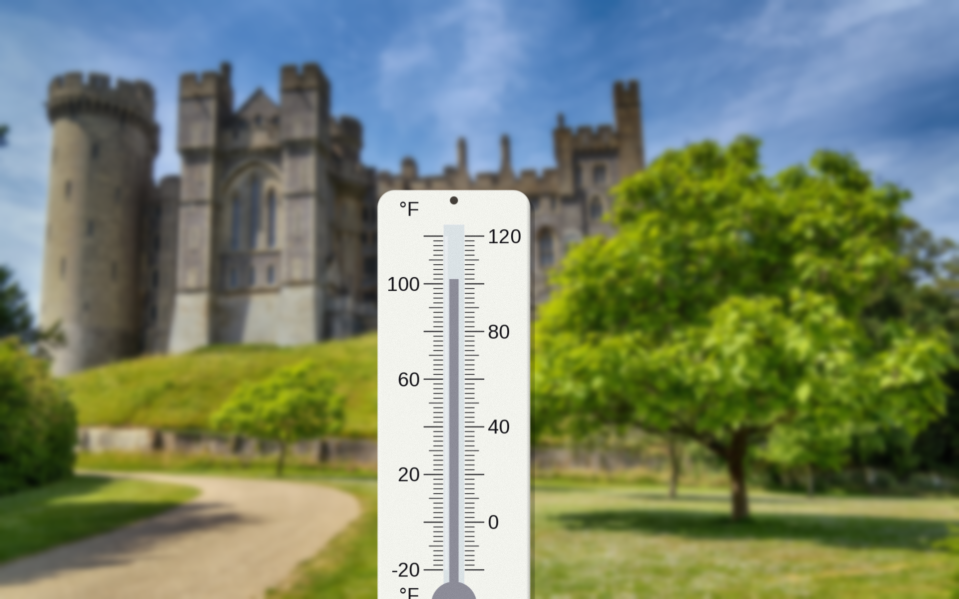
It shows 102 °F
